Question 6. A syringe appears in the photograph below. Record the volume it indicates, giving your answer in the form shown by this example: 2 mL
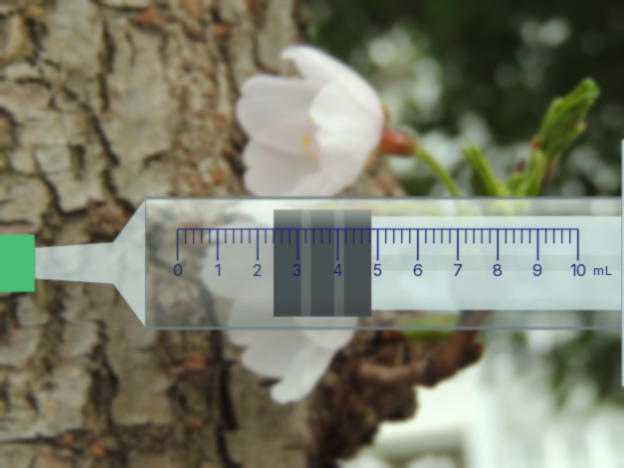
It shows 2.4 mL
